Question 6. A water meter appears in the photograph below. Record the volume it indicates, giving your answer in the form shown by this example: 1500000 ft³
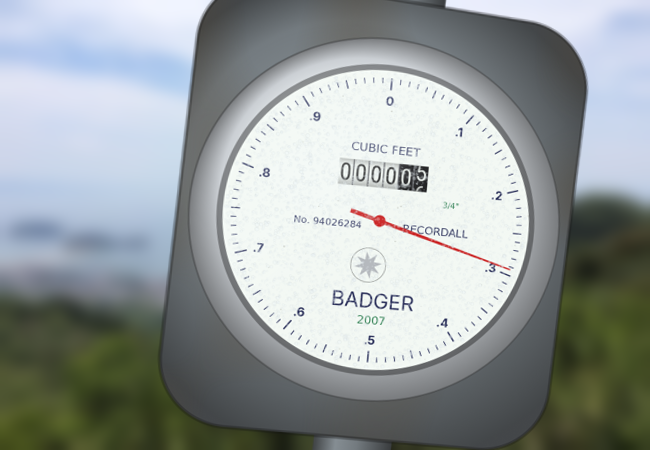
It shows 5.29 ft³
